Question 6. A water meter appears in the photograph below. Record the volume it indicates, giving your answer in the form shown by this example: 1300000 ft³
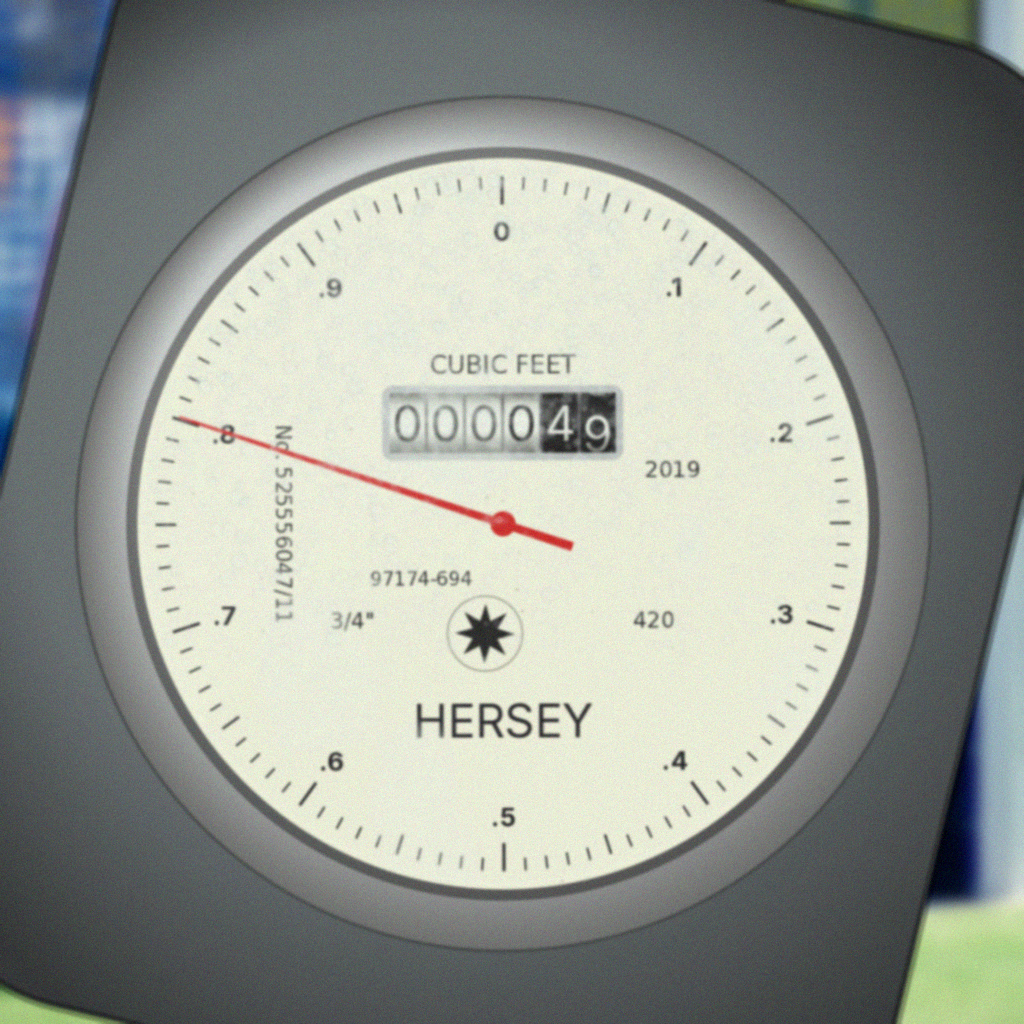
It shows 48.80 ft³
